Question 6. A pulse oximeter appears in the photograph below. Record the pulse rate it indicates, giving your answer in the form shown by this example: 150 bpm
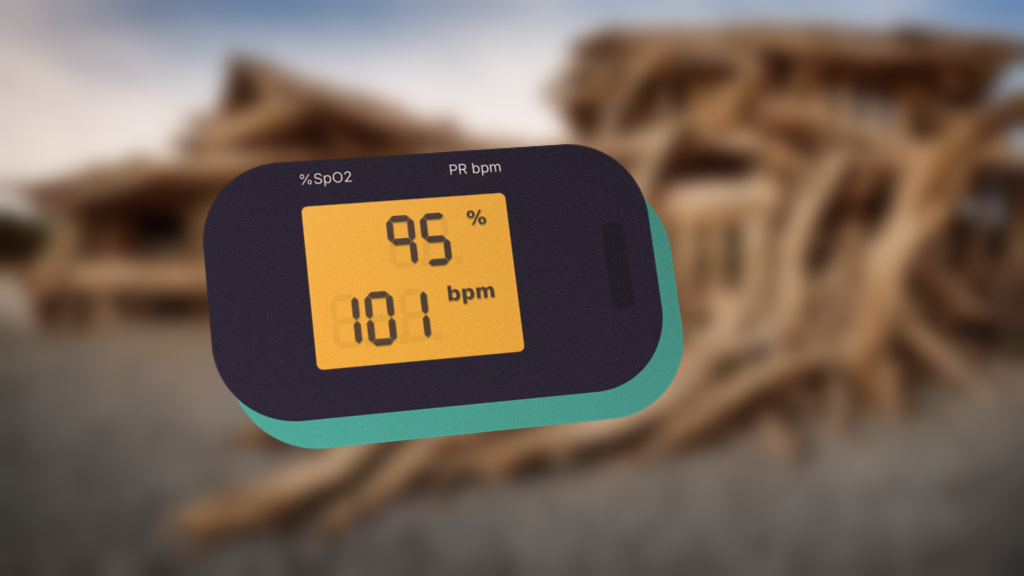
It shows 101 bpm
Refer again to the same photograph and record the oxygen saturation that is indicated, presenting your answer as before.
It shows 95 %
